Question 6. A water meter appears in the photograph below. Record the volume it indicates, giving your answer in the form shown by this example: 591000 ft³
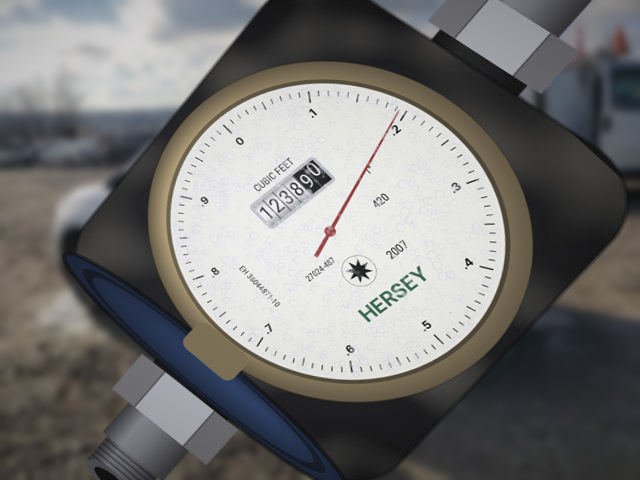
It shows 123890.19 ft³
